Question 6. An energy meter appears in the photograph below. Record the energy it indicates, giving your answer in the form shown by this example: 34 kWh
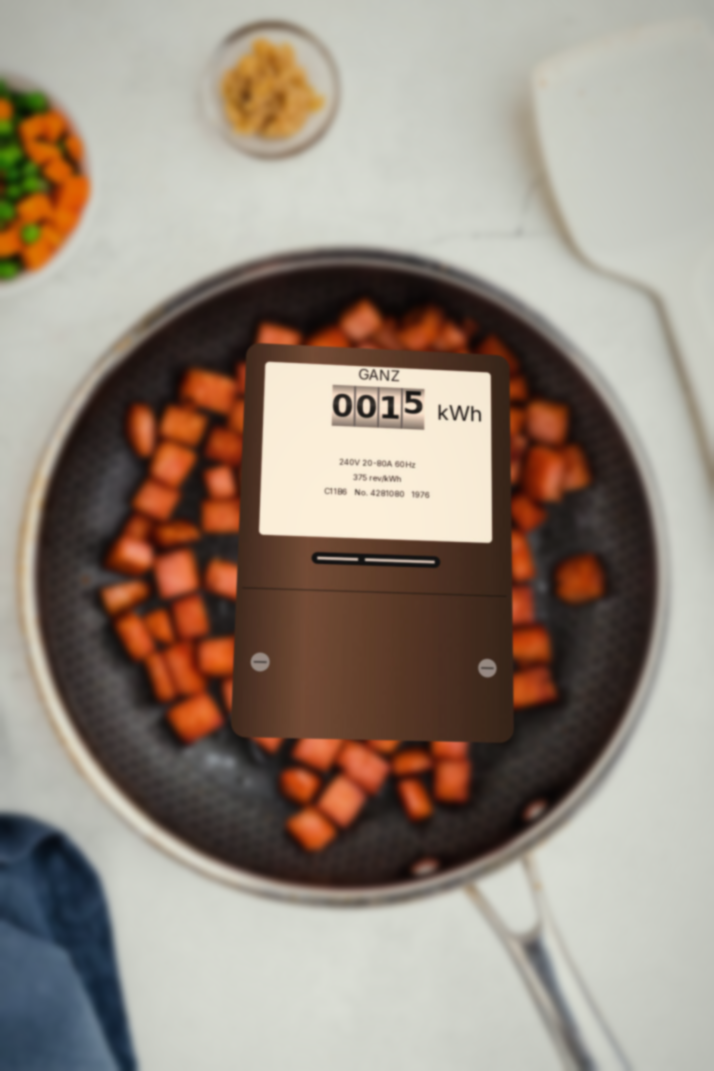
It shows 15 kWh
